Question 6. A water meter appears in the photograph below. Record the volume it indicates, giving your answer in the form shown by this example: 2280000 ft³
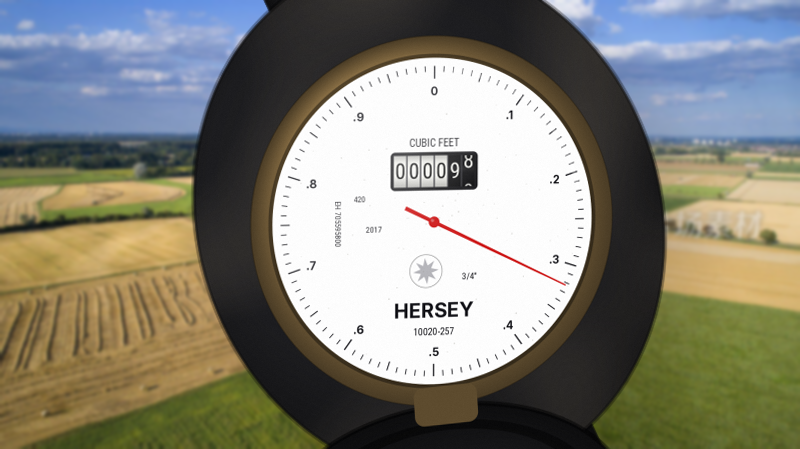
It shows 98.32 ft³
